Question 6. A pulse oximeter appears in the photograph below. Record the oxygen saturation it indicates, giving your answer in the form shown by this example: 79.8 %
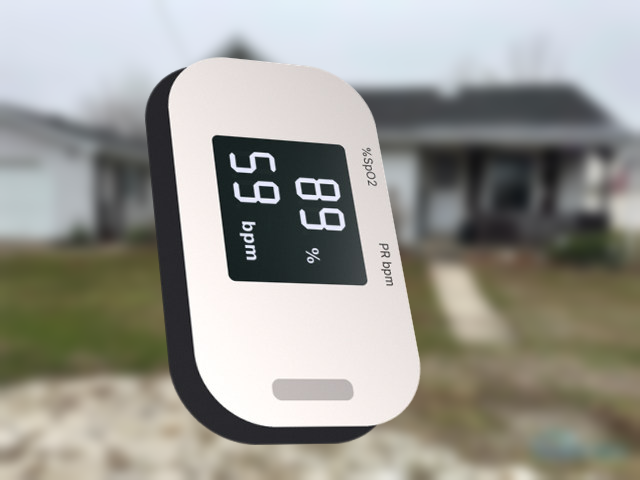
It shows 89 %
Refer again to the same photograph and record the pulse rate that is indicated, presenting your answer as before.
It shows 59 bpm
